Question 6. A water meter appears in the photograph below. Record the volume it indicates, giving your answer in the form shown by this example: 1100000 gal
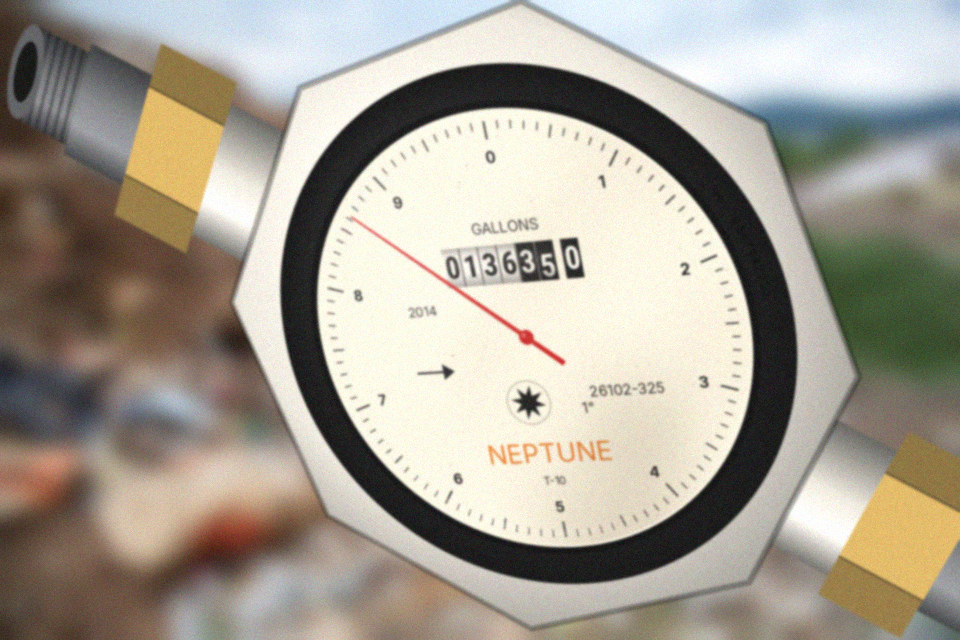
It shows 136348.6 gal
